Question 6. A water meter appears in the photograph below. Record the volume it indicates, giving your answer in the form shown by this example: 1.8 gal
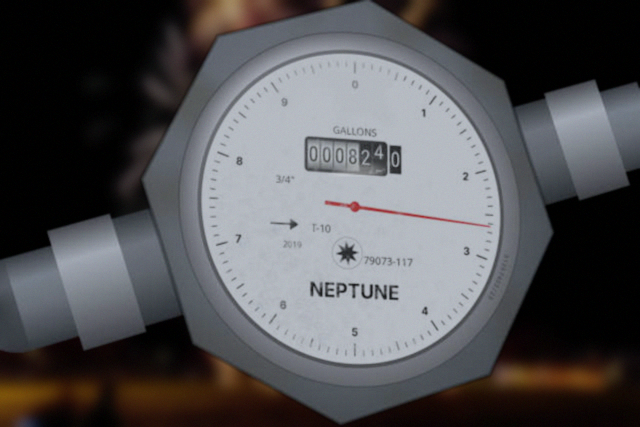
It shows 8242.6 gal
